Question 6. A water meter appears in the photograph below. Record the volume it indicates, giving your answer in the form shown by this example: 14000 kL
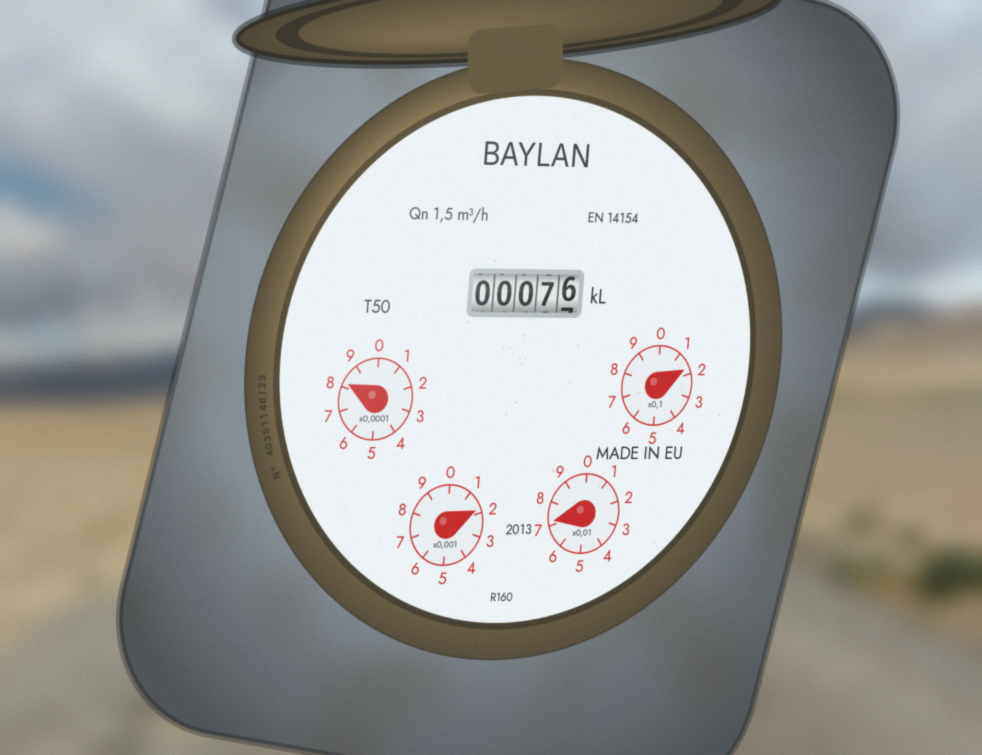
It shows 76.1718 kL
